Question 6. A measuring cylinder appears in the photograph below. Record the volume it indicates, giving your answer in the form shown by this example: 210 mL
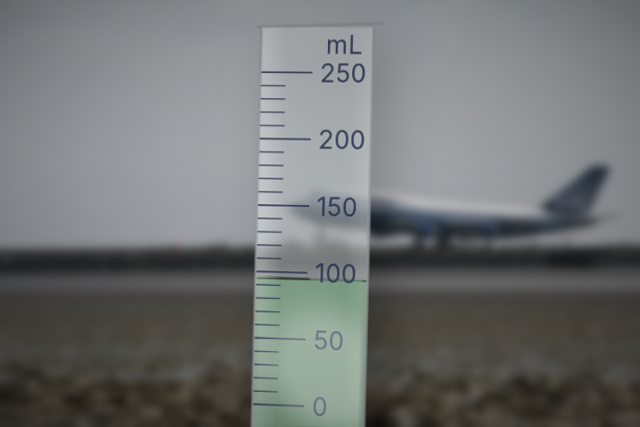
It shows 95 mL
